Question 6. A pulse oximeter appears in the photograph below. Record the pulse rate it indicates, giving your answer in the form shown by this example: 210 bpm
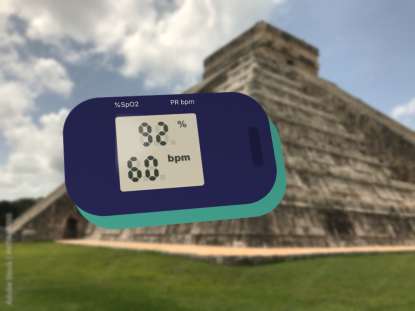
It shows 60 bpm
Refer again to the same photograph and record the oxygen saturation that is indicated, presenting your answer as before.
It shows 92 %
